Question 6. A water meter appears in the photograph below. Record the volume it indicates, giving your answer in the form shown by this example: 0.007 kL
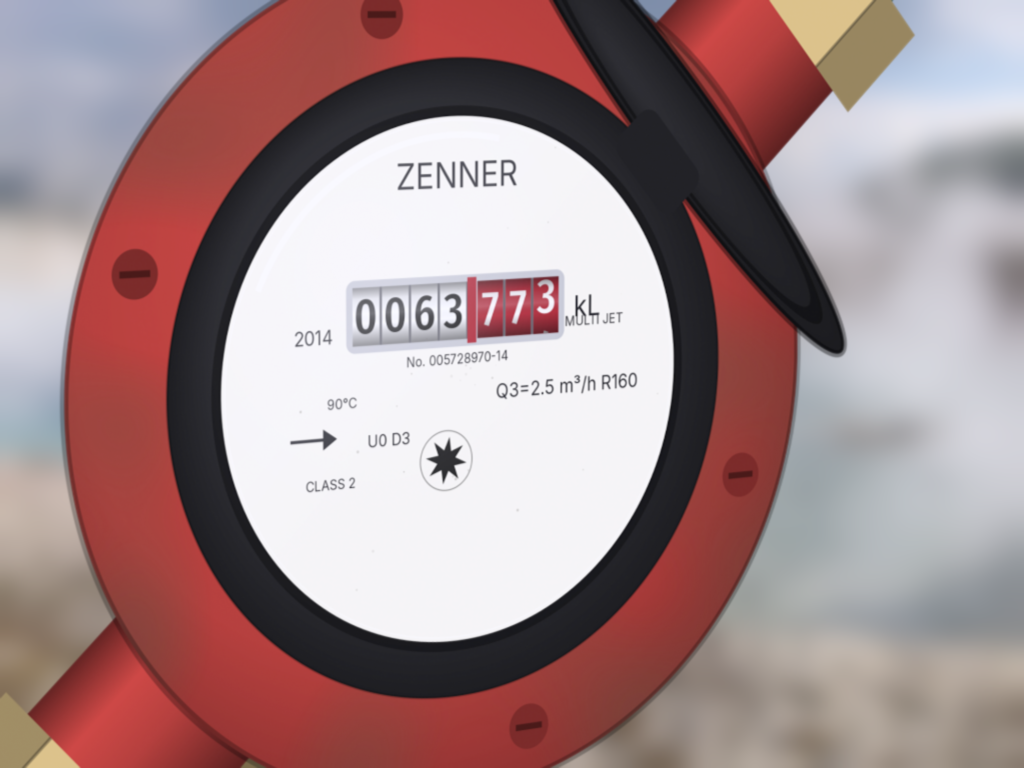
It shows 63.773 kL
